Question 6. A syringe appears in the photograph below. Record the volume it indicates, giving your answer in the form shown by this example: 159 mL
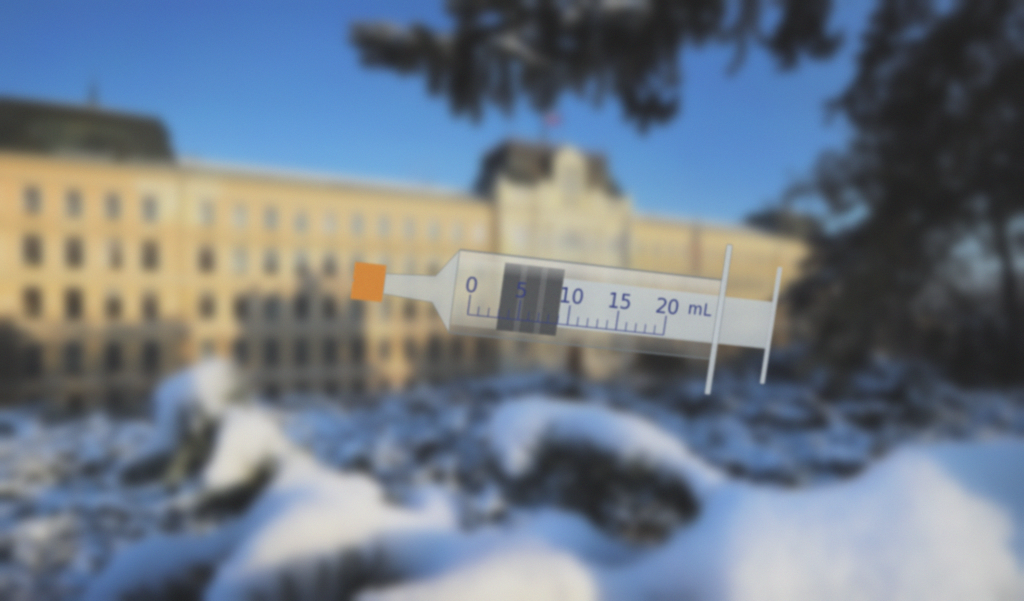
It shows 3 mL
